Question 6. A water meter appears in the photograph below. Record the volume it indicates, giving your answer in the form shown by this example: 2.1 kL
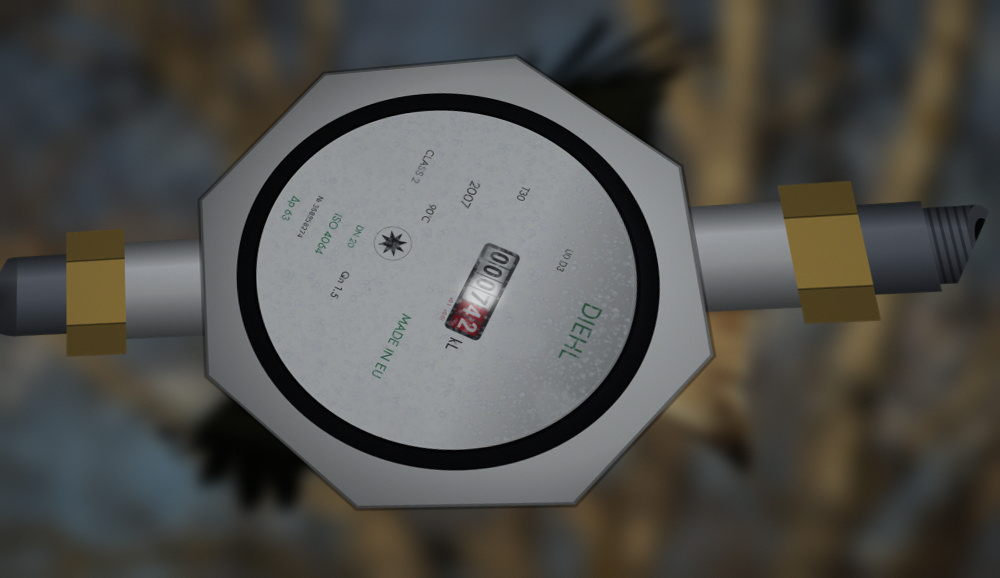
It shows 7.42 kL
